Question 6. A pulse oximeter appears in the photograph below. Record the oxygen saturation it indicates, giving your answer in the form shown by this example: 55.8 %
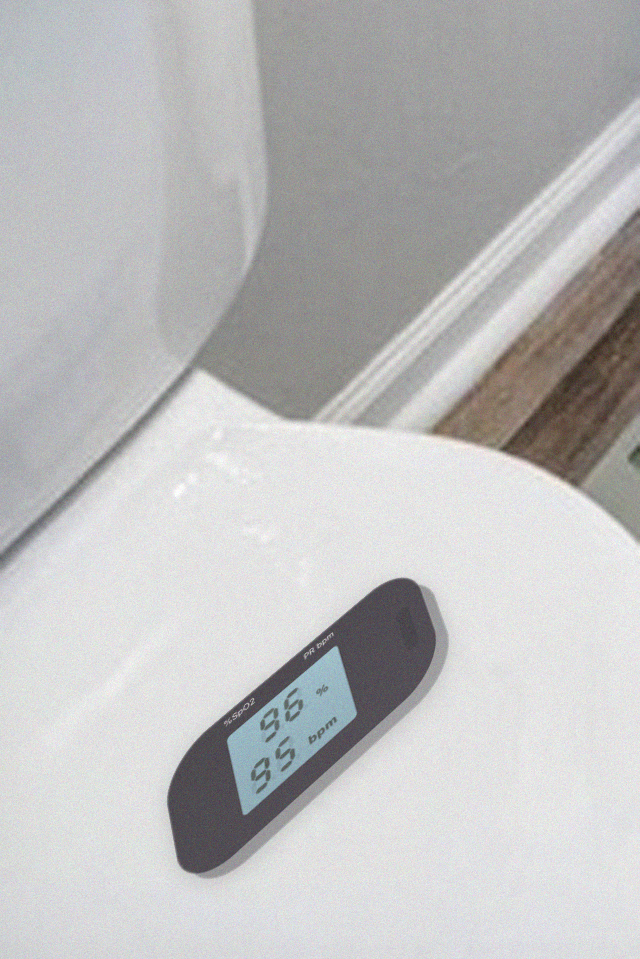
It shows 96 %
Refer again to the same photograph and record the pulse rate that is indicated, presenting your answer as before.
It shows 95 bpm
